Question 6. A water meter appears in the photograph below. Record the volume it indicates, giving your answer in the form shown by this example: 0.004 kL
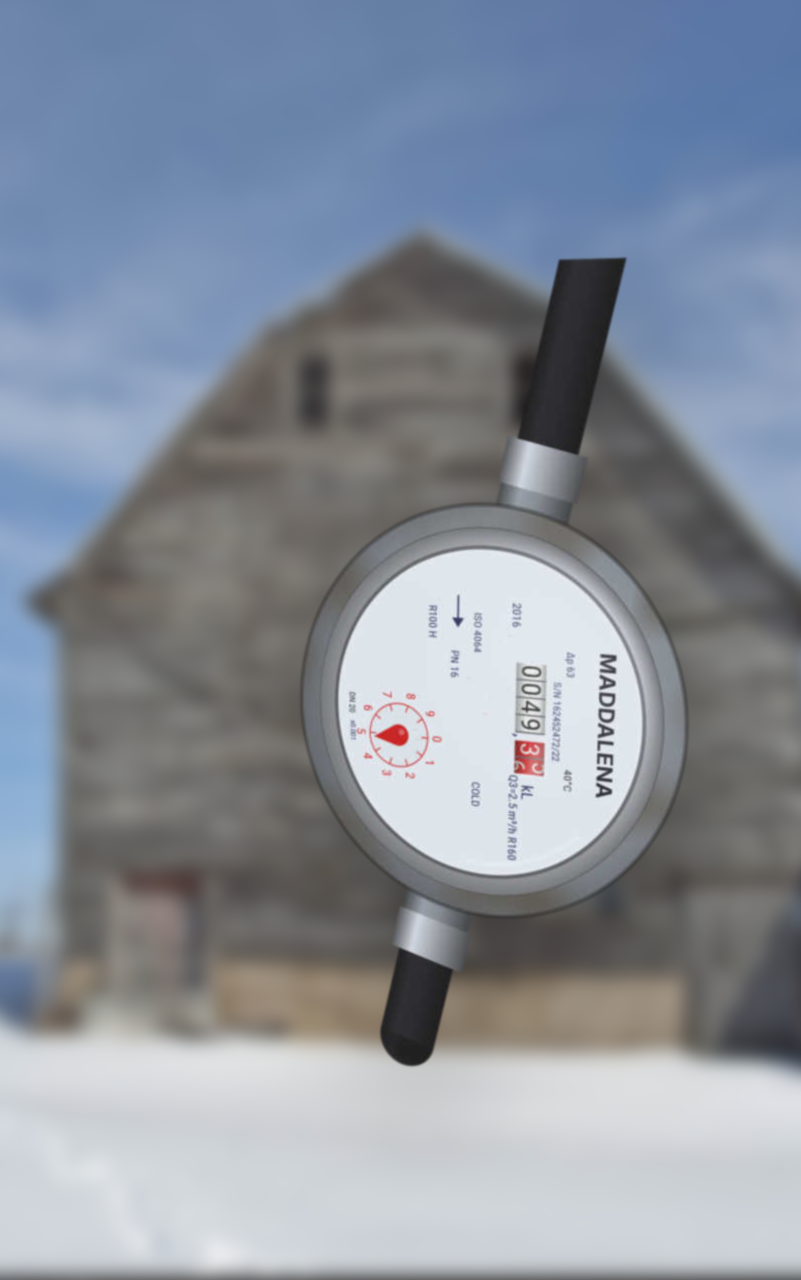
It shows 49.354 kL
